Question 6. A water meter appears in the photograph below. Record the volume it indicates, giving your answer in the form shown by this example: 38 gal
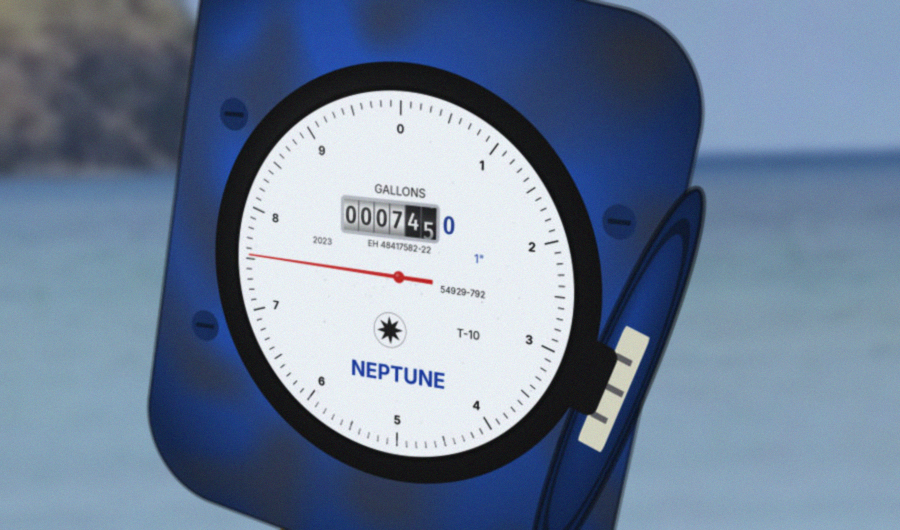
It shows 7447.5 gal
